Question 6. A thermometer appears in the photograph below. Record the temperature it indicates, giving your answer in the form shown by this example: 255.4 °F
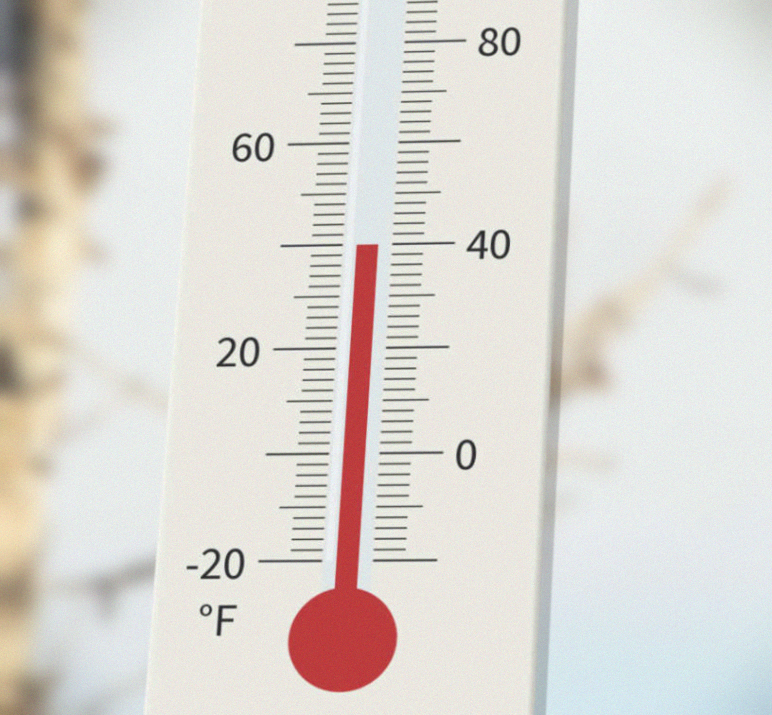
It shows 40 °F
